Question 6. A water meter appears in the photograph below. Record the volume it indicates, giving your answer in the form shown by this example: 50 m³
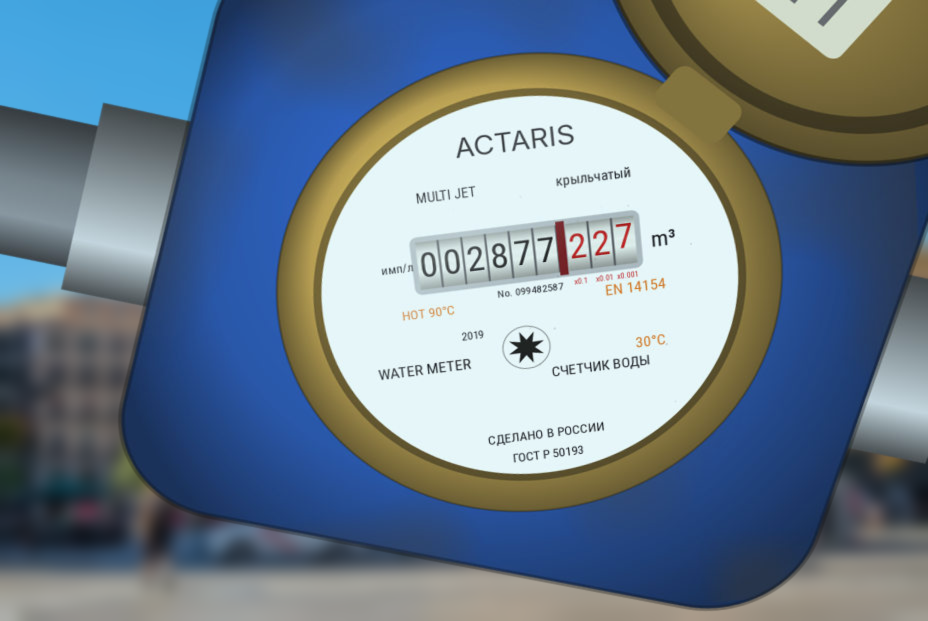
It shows 2877.227 m³
